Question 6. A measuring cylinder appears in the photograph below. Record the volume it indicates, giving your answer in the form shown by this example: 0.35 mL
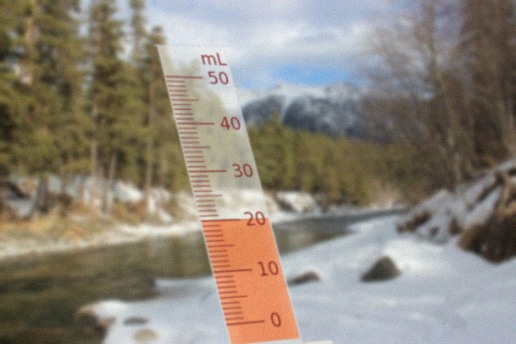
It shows 20 mL
